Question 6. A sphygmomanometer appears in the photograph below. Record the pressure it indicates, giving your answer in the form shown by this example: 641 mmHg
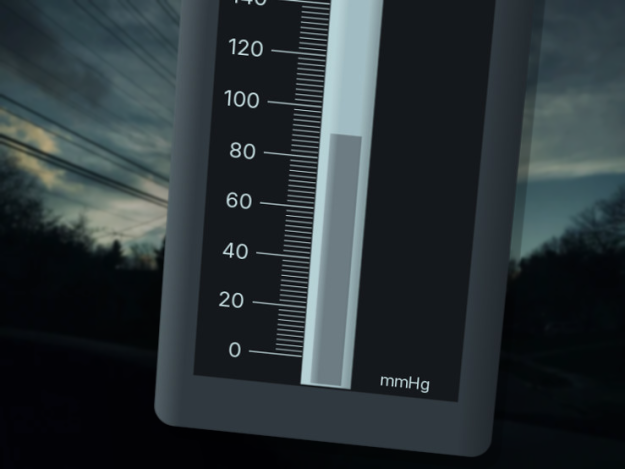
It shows 90 mmHg
